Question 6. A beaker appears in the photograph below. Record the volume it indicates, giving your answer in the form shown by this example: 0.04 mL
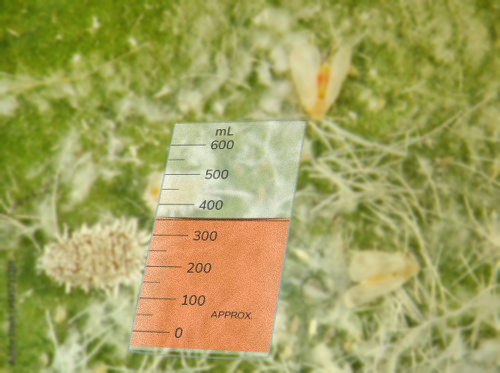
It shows 350 mL
